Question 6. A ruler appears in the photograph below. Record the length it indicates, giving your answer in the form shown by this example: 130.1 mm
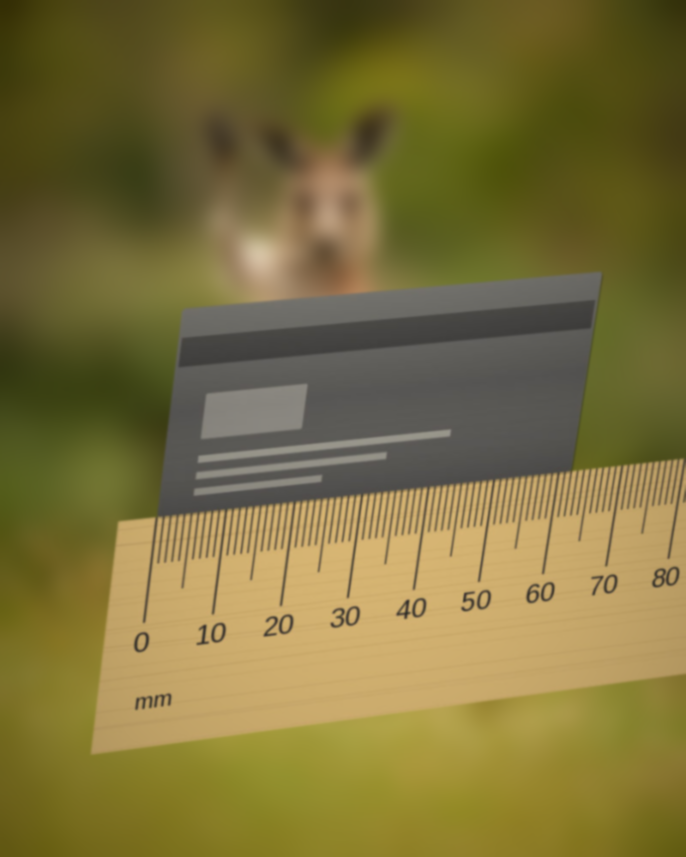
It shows 62 mm
